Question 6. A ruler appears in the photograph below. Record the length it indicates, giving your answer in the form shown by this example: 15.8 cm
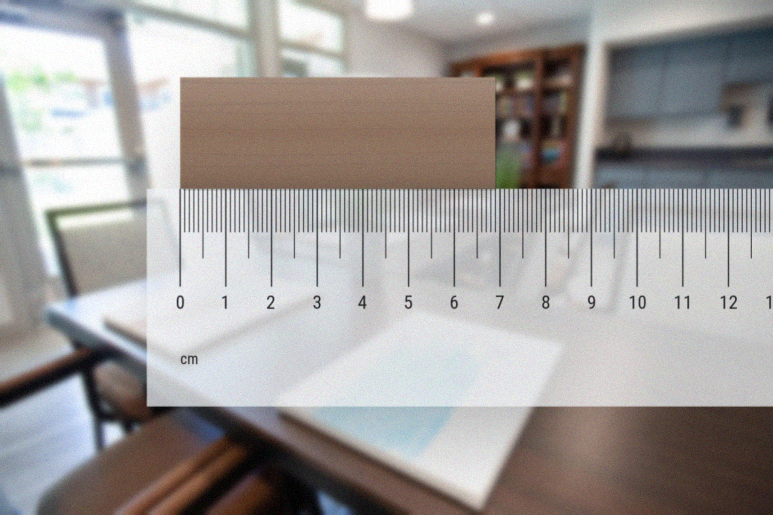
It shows 6.9 cm
